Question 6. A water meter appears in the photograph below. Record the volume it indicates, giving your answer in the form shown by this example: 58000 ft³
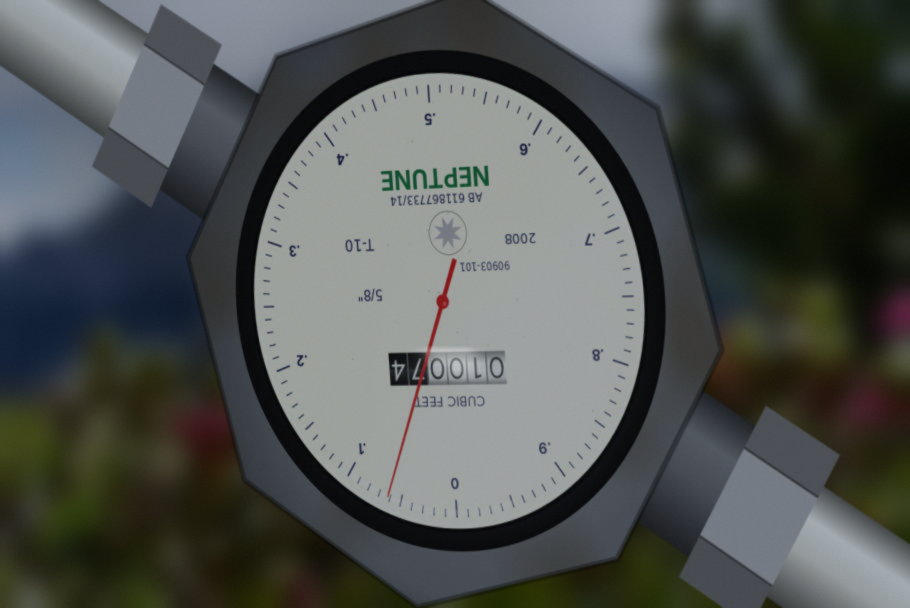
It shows 10074.06 ft³
